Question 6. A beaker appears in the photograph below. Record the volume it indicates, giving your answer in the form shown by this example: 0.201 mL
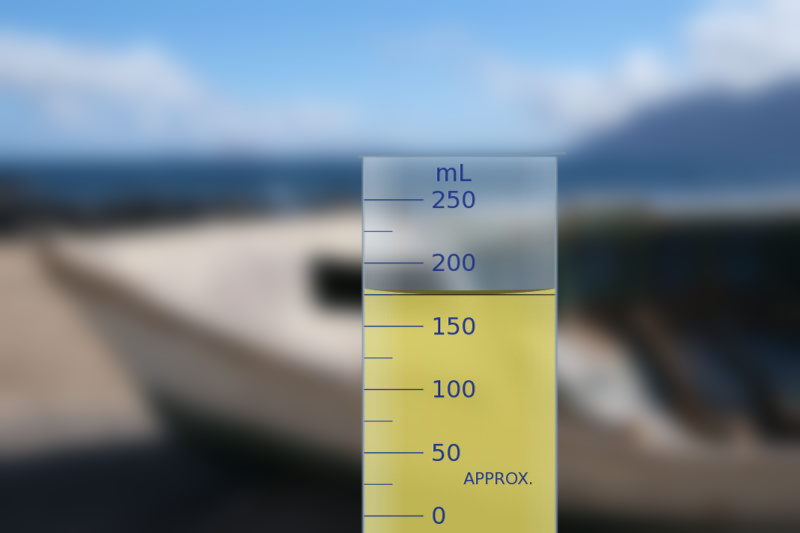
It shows 175 mL
